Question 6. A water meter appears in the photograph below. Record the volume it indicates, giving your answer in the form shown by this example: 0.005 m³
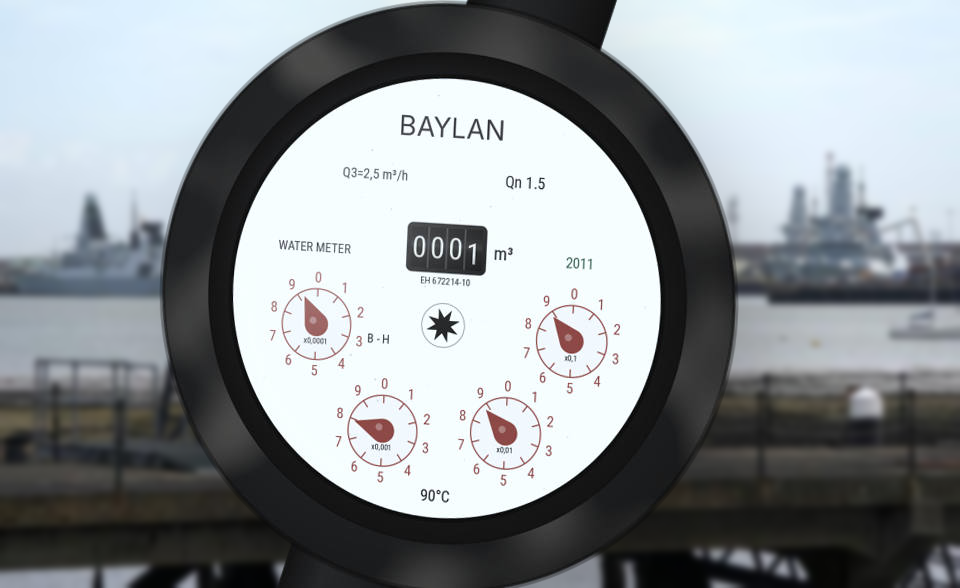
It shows 0.8879 m³
